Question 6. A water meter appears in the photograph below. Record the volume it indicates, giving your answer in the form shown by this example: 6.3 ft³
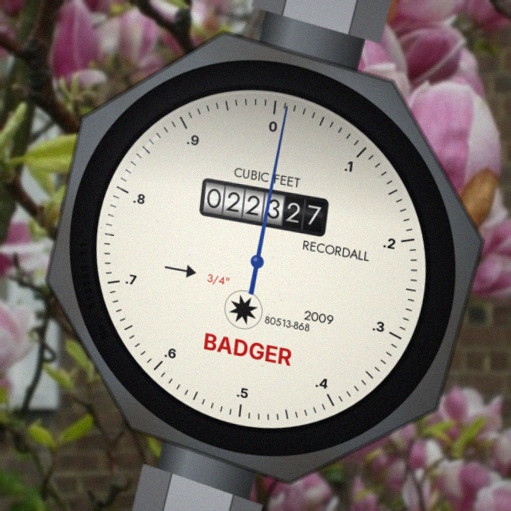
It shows 22327.01 ft³
